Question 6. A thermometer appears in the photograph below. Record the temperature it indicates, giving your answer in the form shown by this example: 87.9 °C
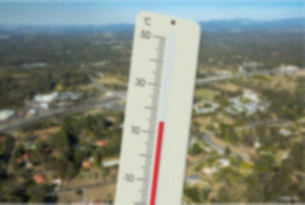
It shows 15 °C
